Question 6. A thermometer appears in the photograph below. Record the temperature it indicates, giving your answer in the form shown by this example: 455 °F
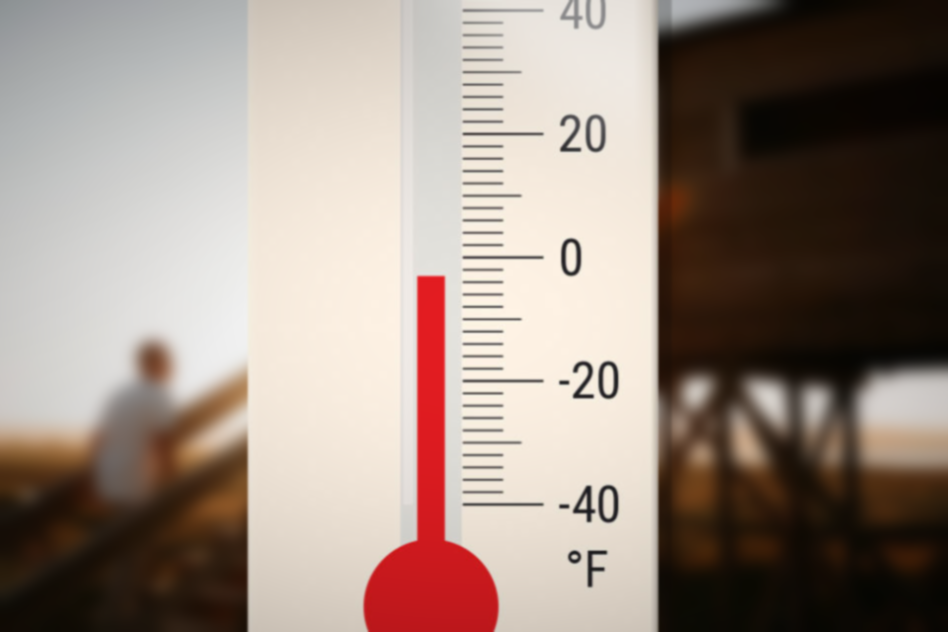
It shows -3 °F
